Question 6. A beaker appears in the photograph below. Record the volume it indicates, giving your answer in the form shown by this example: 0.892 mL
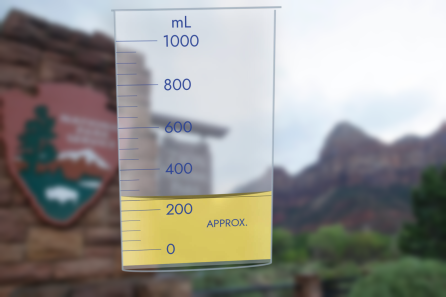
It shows 250 mL
